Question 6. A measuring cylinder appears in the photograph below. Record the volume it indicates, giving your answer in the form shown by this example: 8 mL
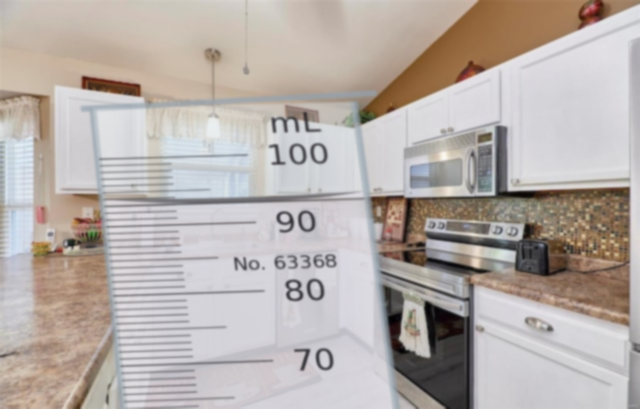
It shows 93 mL
